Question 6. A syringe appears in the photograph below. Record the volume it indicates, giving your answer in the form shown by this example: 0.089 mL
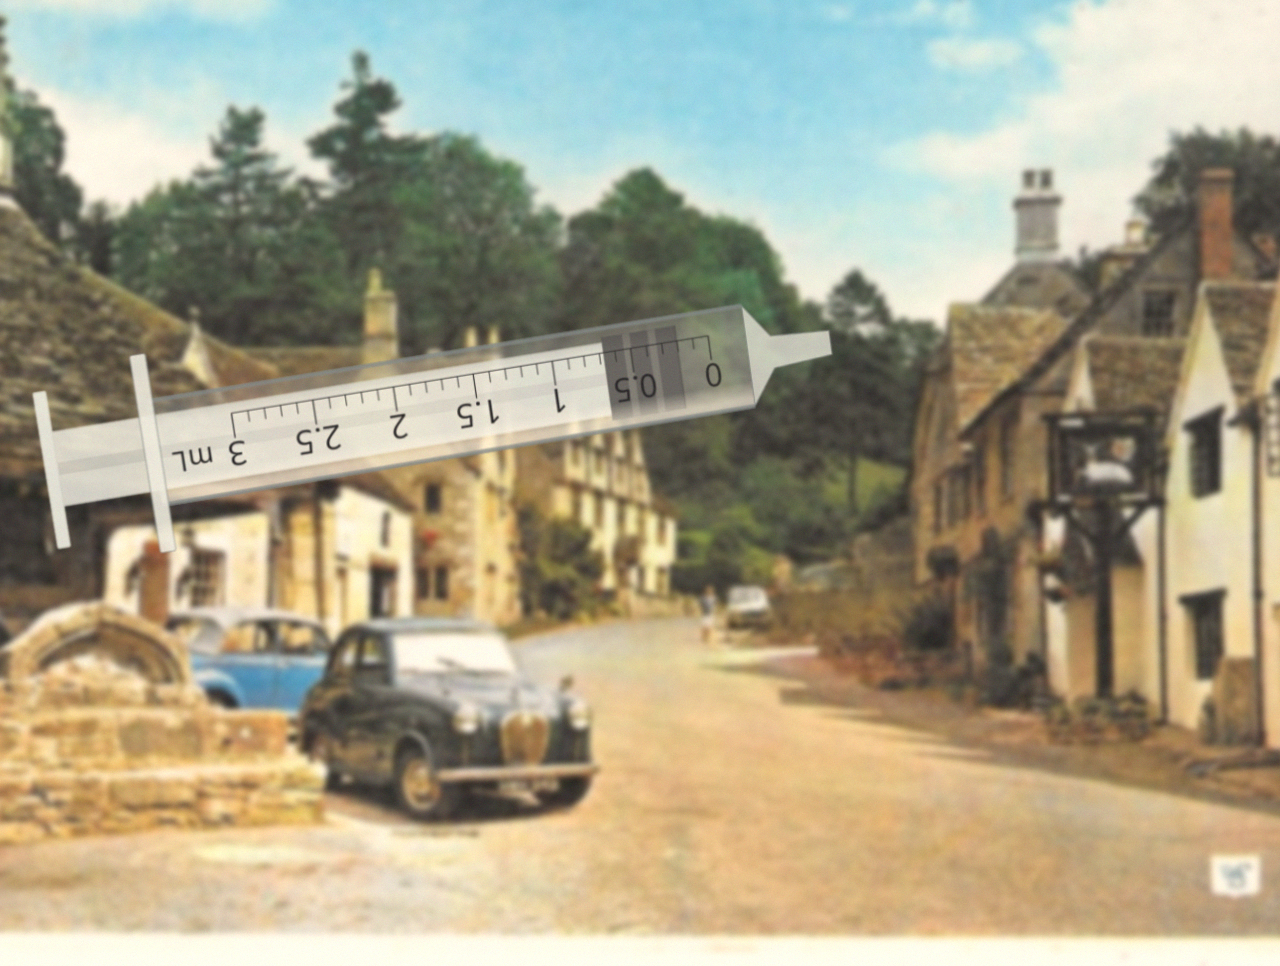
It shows 0.2 mL
